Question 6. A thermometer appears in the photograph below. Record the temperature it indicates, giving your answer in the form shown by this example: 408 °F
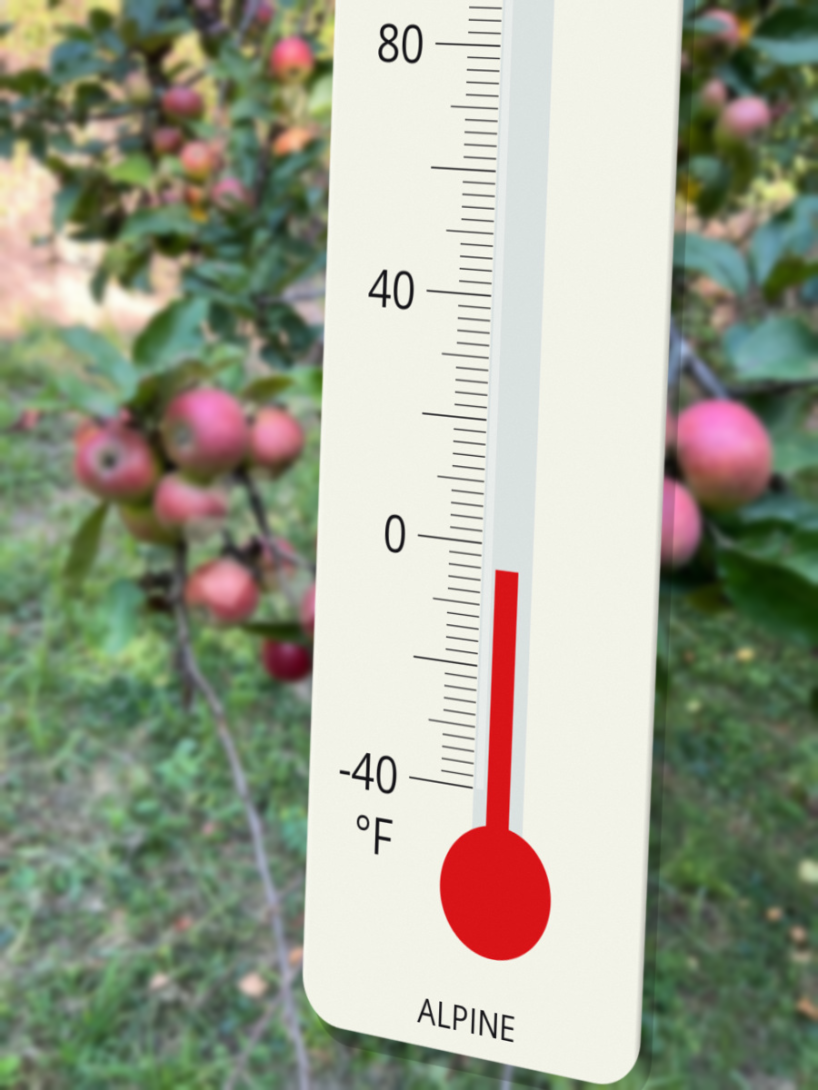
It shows -4 °F
